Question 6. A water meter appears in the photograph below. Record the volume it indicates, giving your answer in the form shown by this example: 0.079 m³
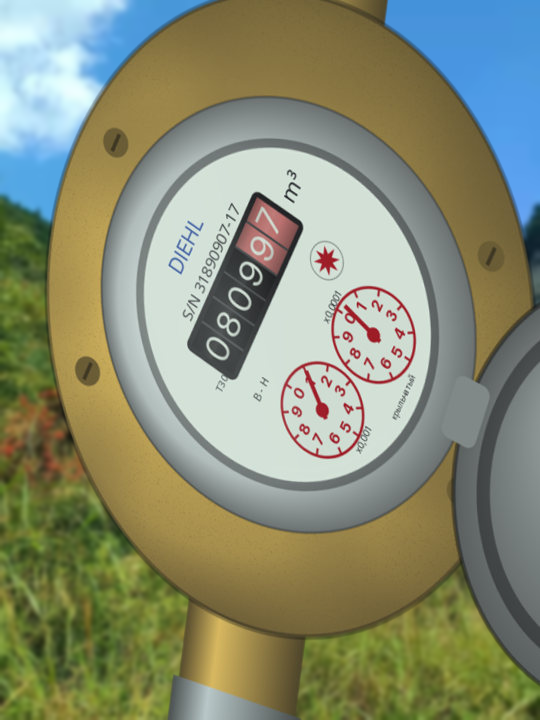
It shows 809.9710 m³
